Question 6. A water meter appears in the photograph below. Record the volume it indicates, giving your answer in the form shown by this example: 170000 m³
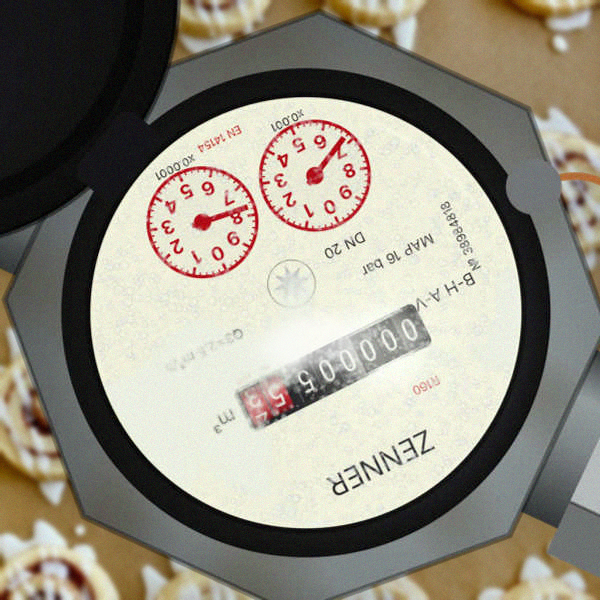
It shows 5.5267 m³
